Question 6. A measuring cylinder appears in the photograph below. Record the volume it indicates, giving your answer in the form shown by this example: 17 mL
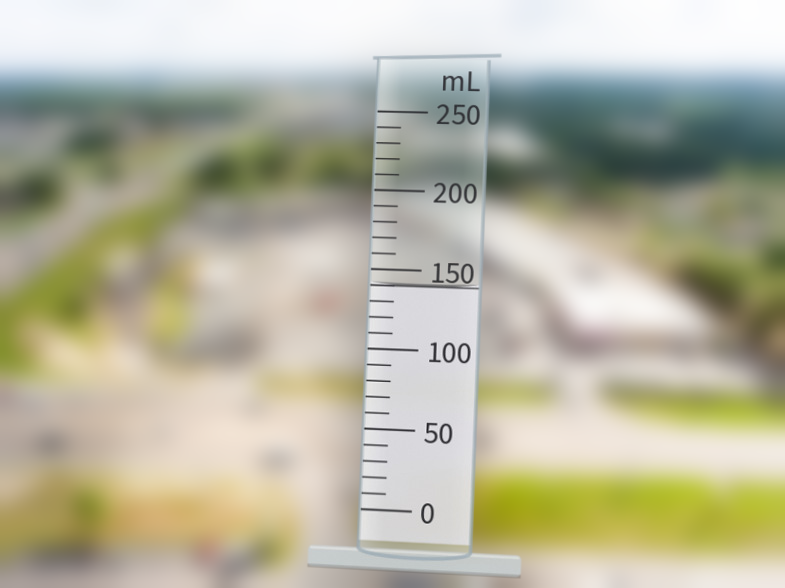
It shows 140 mL
